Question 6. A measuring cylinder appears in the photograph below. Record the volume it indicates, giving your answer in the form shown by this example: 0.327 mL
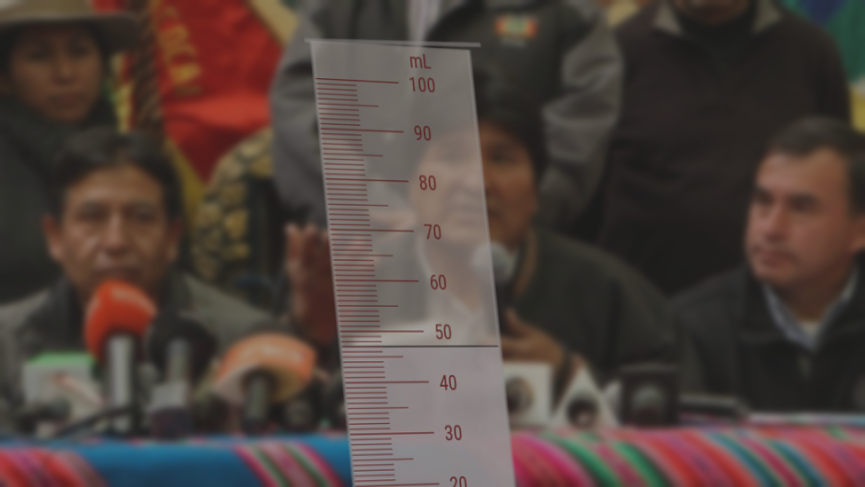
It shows 47 mL
